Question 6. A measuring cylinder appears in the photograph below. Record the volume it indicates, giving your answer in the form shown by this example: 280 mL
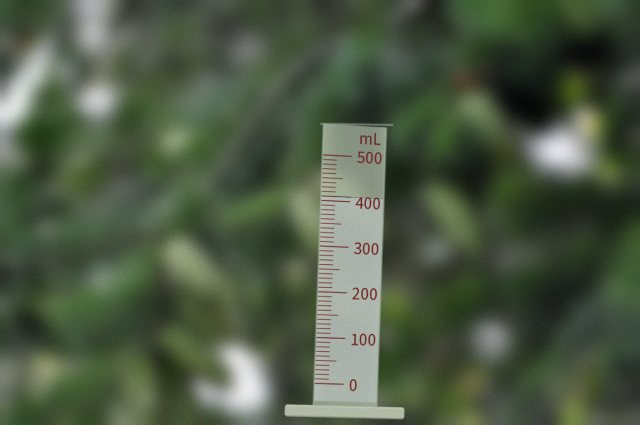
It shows 410 mL
